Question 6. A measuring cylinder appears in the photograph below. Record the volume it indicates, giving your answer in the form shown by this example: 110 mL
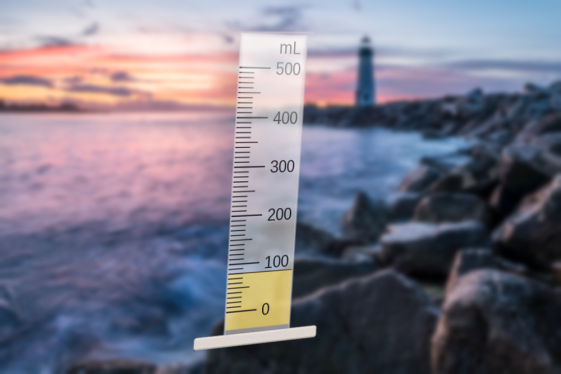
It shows 80 mL
